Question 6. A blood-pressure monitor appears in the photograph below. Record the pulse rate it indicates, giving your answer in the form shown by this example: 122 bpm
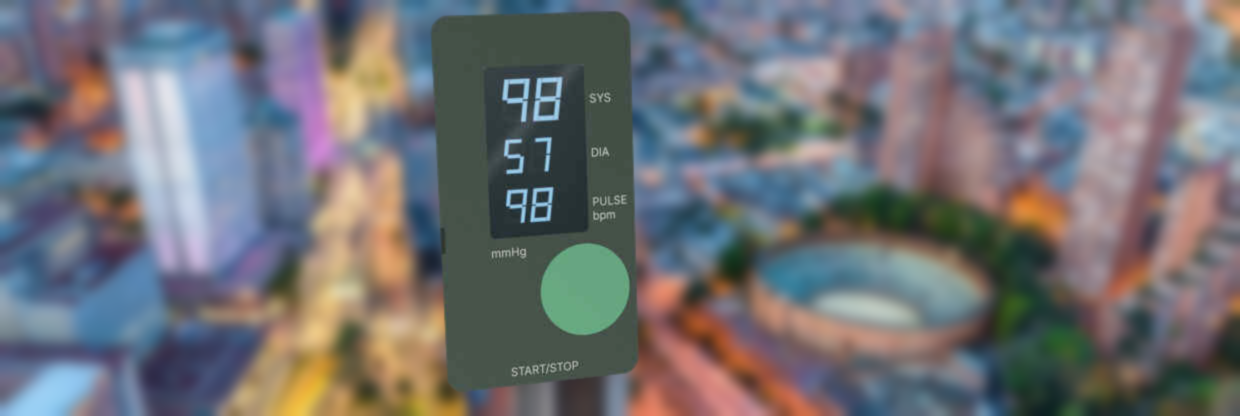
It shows 98 bpm
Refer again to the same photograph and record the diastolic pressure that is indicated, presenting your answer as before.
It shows 57 mmHg
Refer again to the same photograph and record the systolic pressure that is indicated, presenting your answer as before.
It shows 98 mmHg
